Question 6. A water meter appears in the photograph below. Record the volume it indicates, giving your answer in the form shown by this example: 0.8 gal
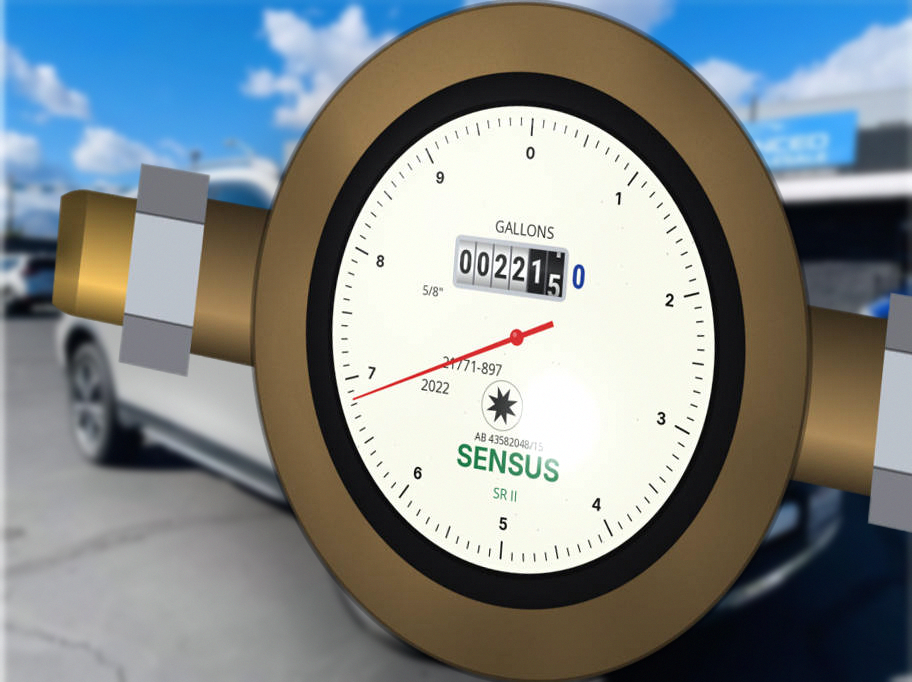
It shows 22146.8 gal
